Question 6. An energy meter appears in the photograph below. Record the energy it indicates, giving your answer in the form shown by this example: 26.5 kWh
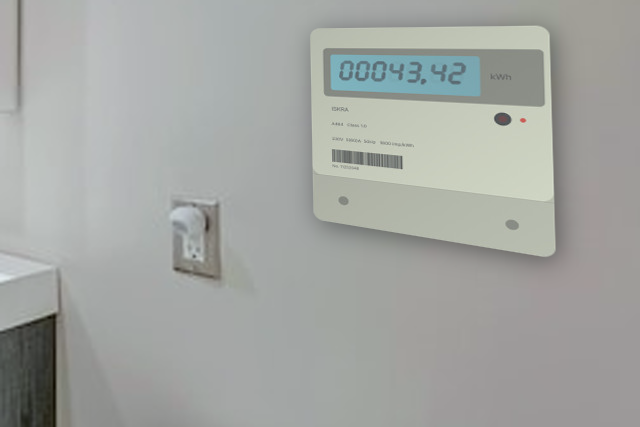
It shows 43.42 kWh
